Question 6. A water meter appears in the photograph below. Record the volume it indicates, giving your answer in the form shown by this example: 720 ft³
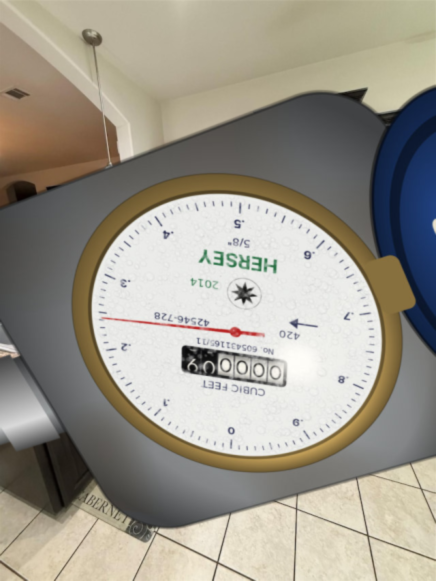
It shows 9.24 ft³
